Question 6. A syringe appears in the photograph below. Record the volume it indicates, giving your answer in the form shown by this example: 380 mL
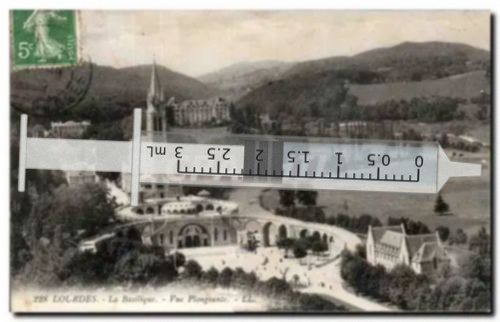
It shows 1.7 mL
